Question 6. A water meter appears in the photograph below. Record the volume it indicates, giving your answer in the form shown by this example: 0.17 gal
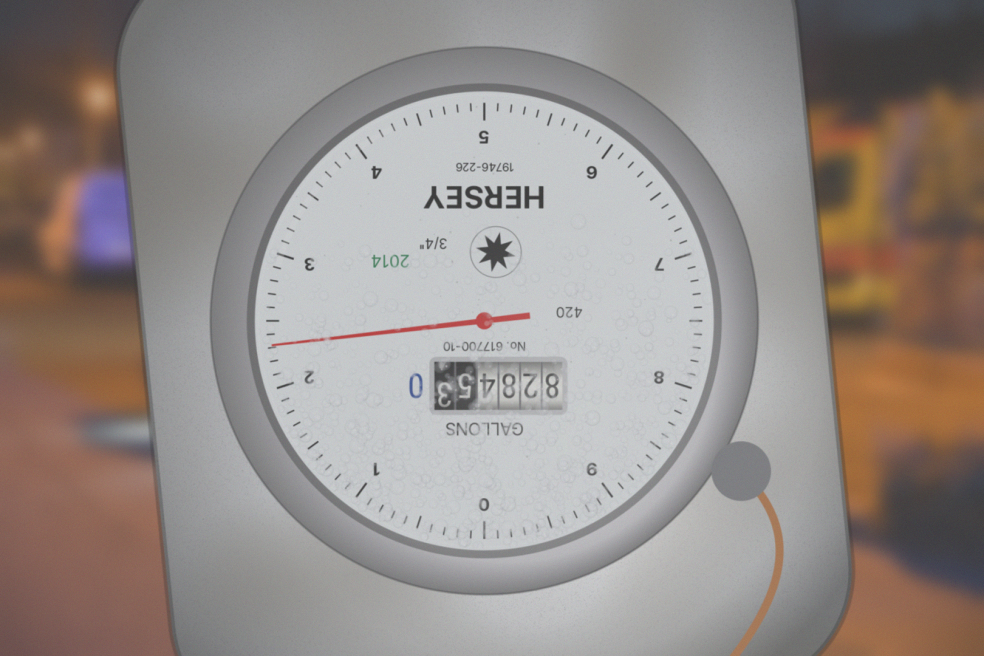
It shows 8284532.3 gal
